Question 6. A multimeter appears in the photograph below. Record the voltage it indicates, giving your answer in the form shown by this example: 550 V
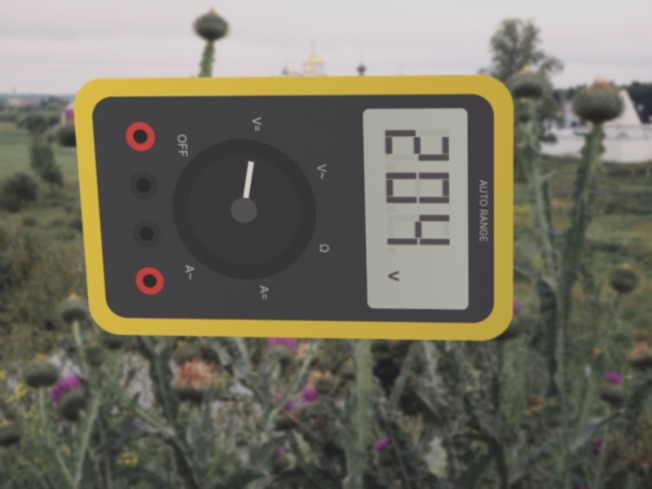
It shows 204 V
